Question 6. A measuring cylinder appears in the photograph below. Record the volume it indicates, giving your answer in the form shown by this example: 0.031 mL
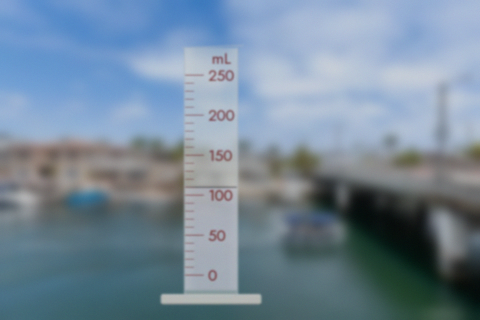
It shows 110 mL
